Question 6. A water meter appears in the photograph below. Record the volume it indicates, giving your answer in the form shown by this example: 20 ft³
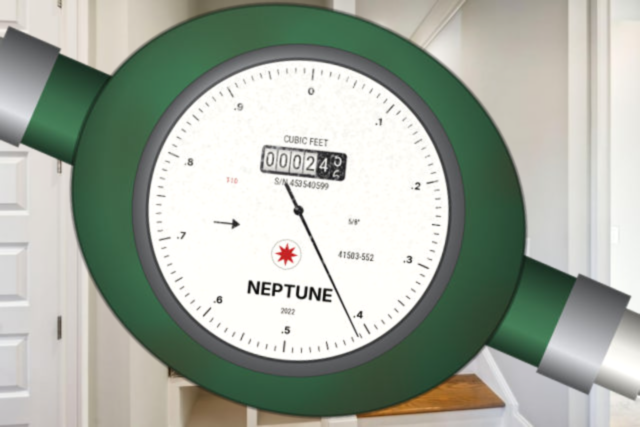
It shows 245.41 ft³
